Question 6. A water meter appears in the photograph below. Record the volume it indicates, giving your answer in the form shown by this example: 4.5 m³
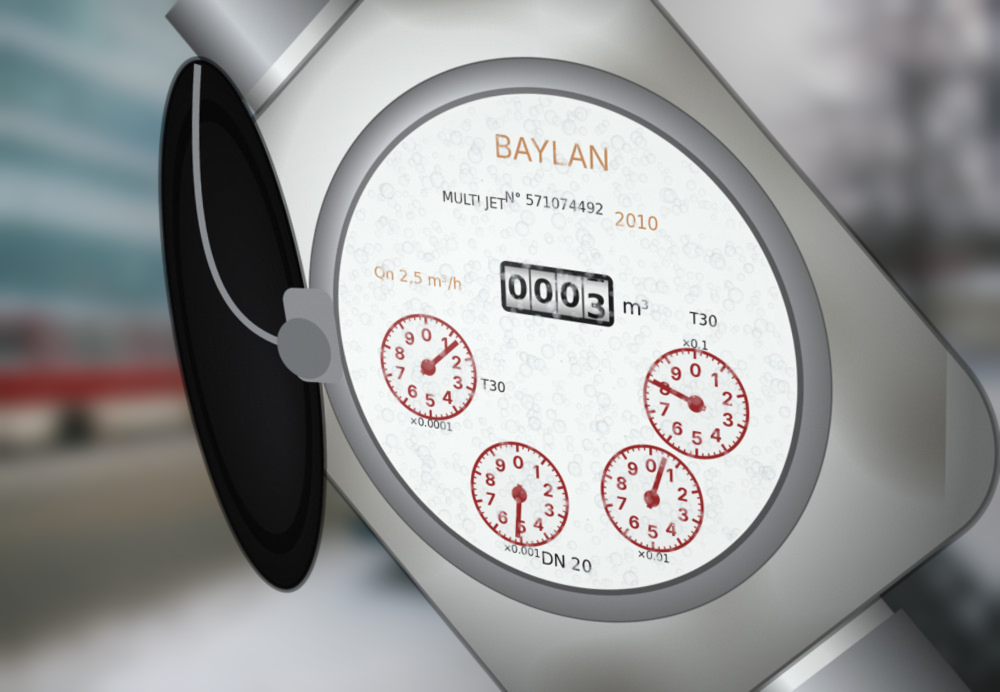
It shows 2.8051 m³
